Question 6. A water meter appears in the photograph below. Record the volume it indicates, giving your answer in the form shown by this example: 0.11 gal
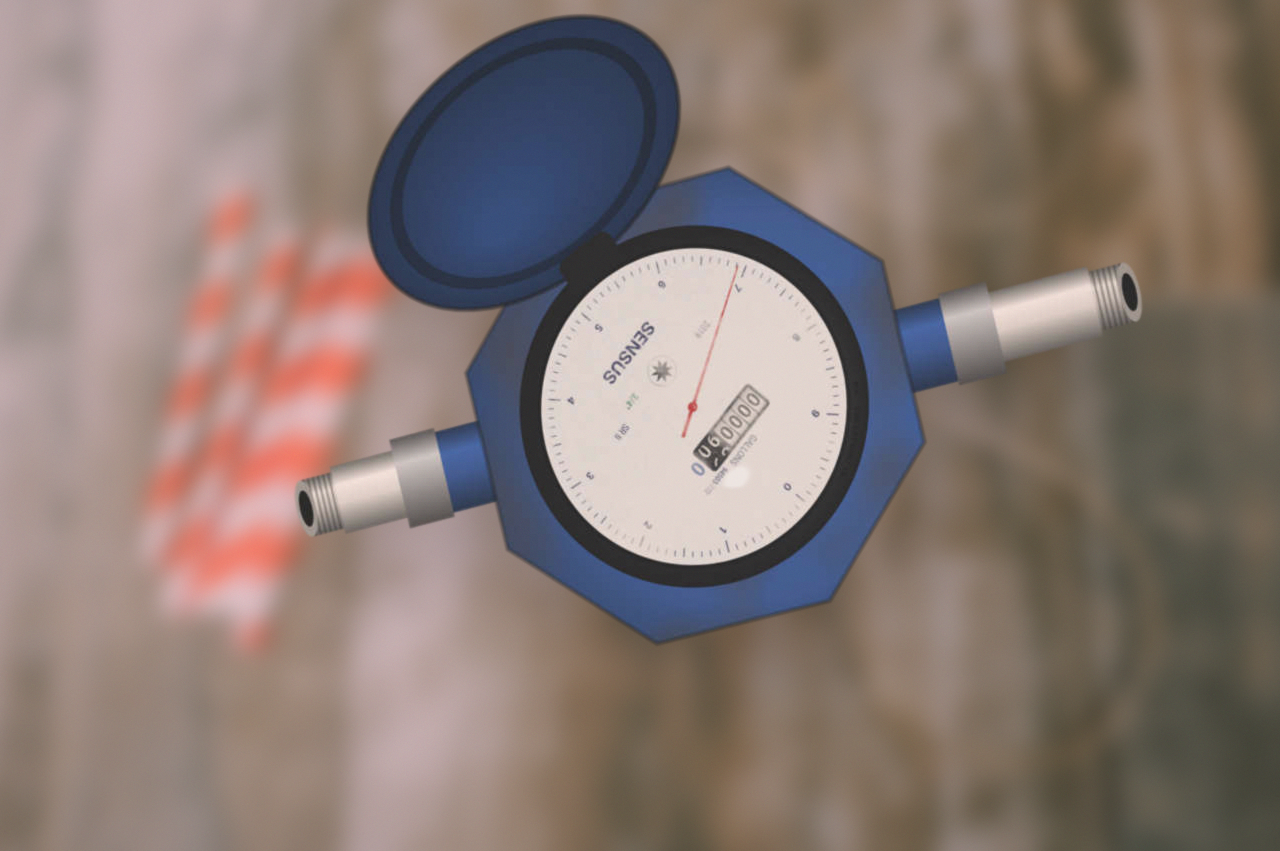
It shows 896.9 gal
